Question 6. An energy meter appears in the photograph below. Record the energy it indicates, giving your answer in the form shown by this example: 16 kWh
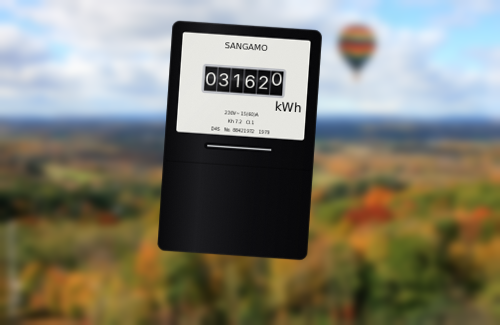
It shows 31620 kWh
